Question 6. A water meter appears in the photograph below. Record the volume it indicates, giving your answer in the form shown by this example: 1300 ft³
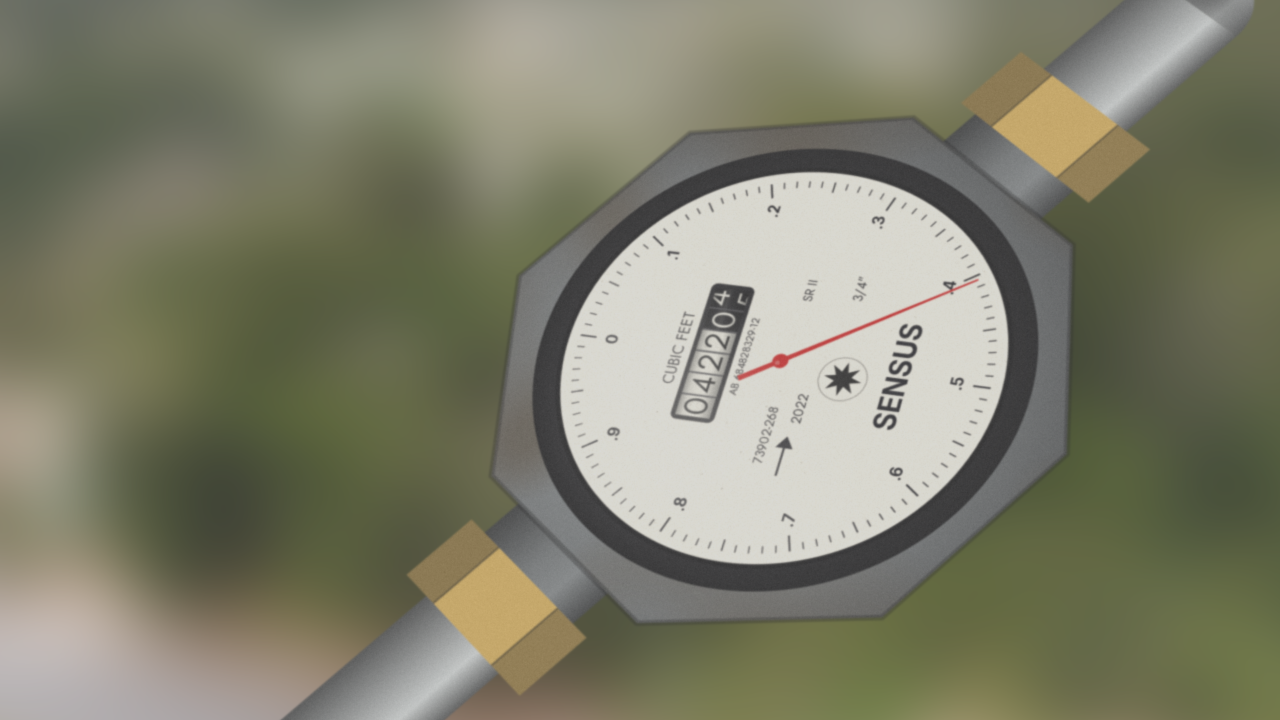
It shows 42204.40 ft³
